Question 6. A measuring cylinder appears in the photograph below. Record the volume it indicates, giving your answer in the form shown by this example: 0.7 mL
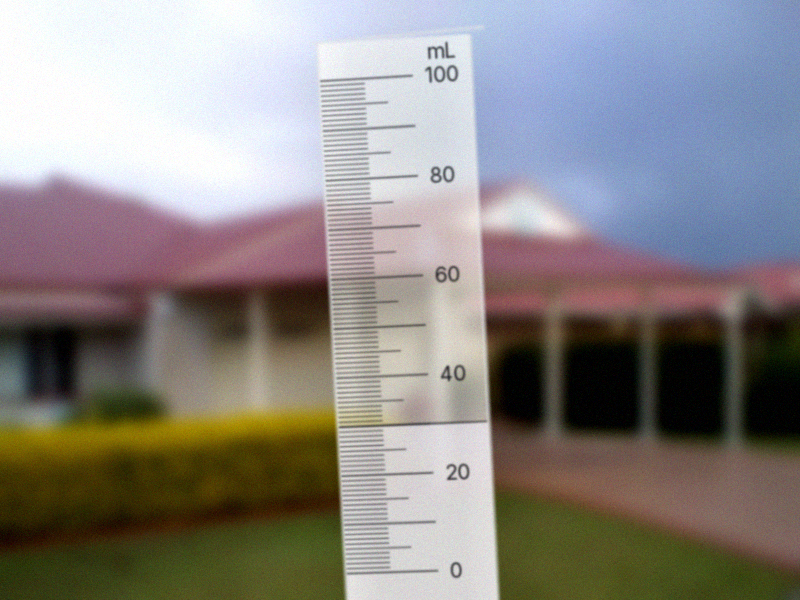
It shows 30 mL
